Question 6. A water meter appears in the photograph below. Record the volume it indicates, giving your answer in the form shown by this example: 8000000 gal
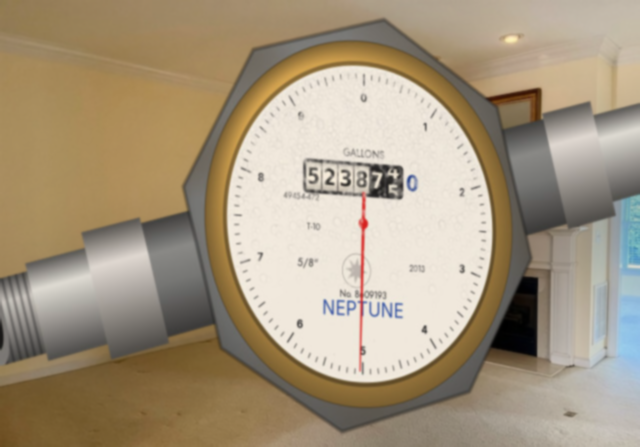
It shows 5238745.0 gal
